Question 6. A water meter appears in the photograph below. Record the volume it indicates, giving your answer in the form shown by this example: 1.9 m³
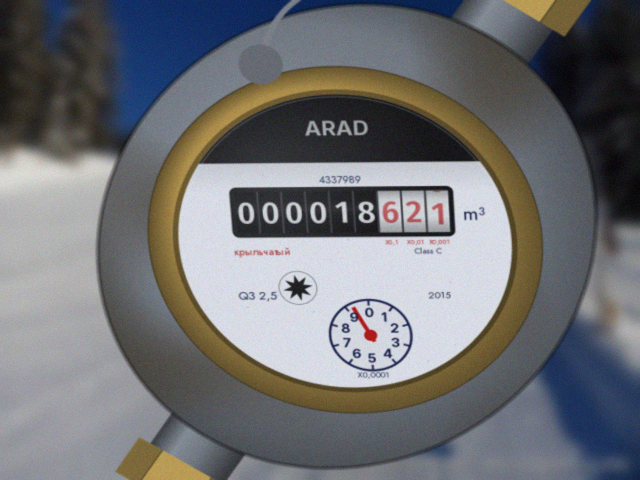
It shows 18.6209 m³
